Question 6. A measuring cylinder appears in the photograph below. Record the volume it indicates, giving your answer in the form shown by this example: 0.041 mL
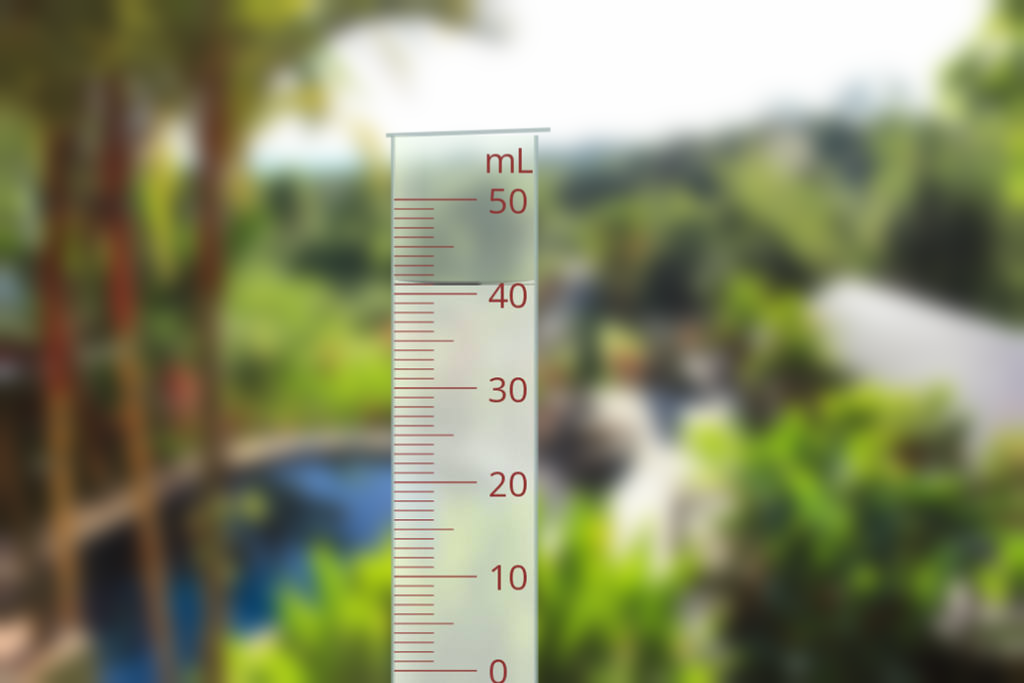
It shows 41 mL
